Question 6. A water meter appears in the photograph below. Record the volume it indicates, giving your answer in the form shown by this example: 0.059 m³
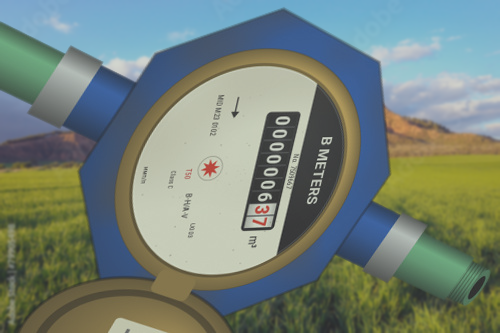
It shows 6.37 m³
